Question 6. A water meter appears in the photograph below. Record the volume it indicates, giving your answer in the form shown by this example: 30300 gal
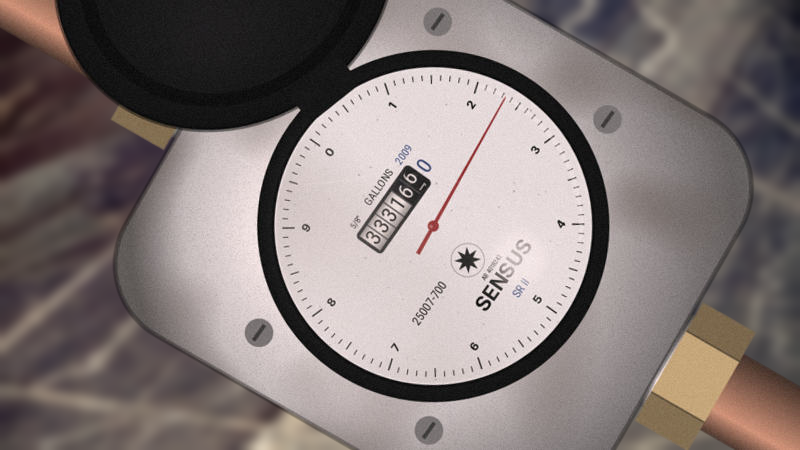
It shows 3331662.3 gal
